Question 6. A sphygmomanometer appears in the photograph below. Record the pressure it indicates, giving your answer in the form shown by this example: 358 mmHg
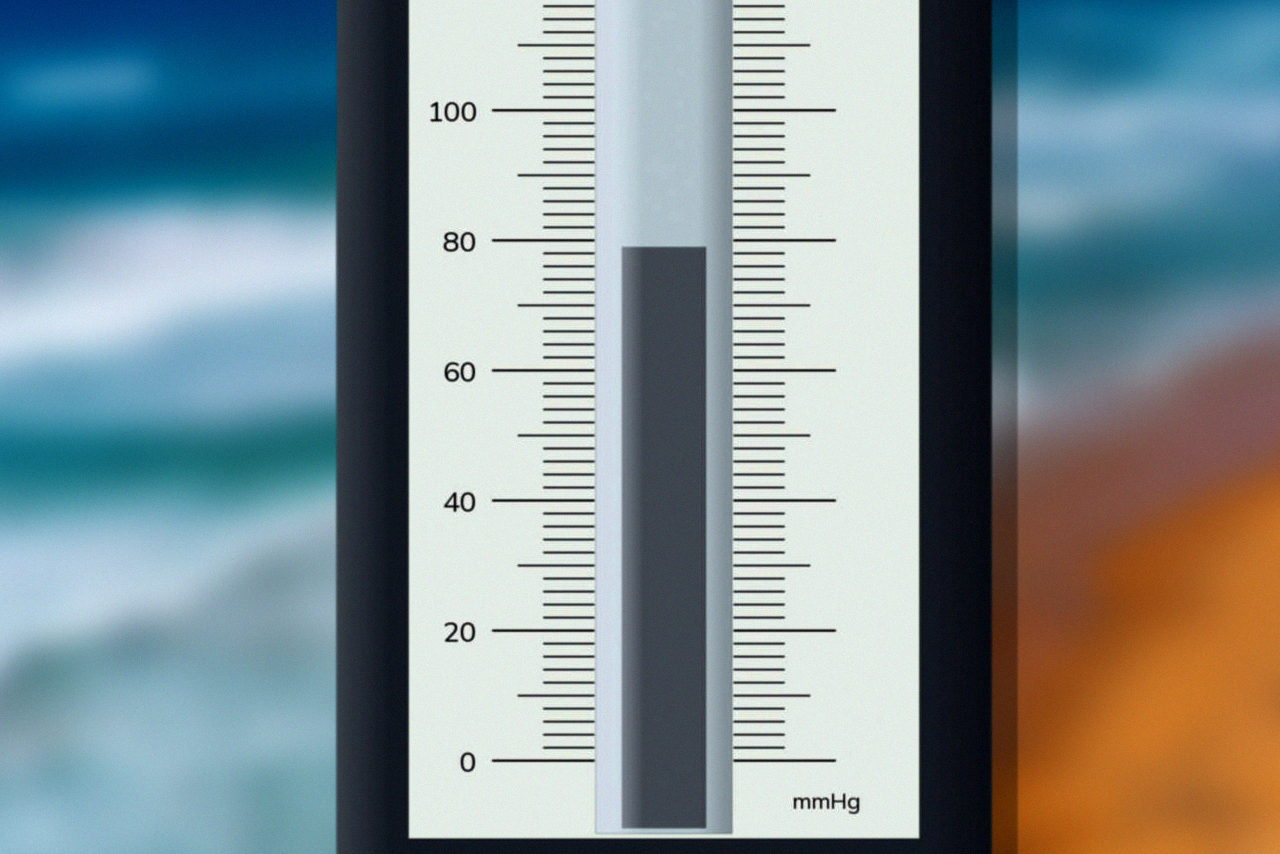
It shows 79 mmHg
